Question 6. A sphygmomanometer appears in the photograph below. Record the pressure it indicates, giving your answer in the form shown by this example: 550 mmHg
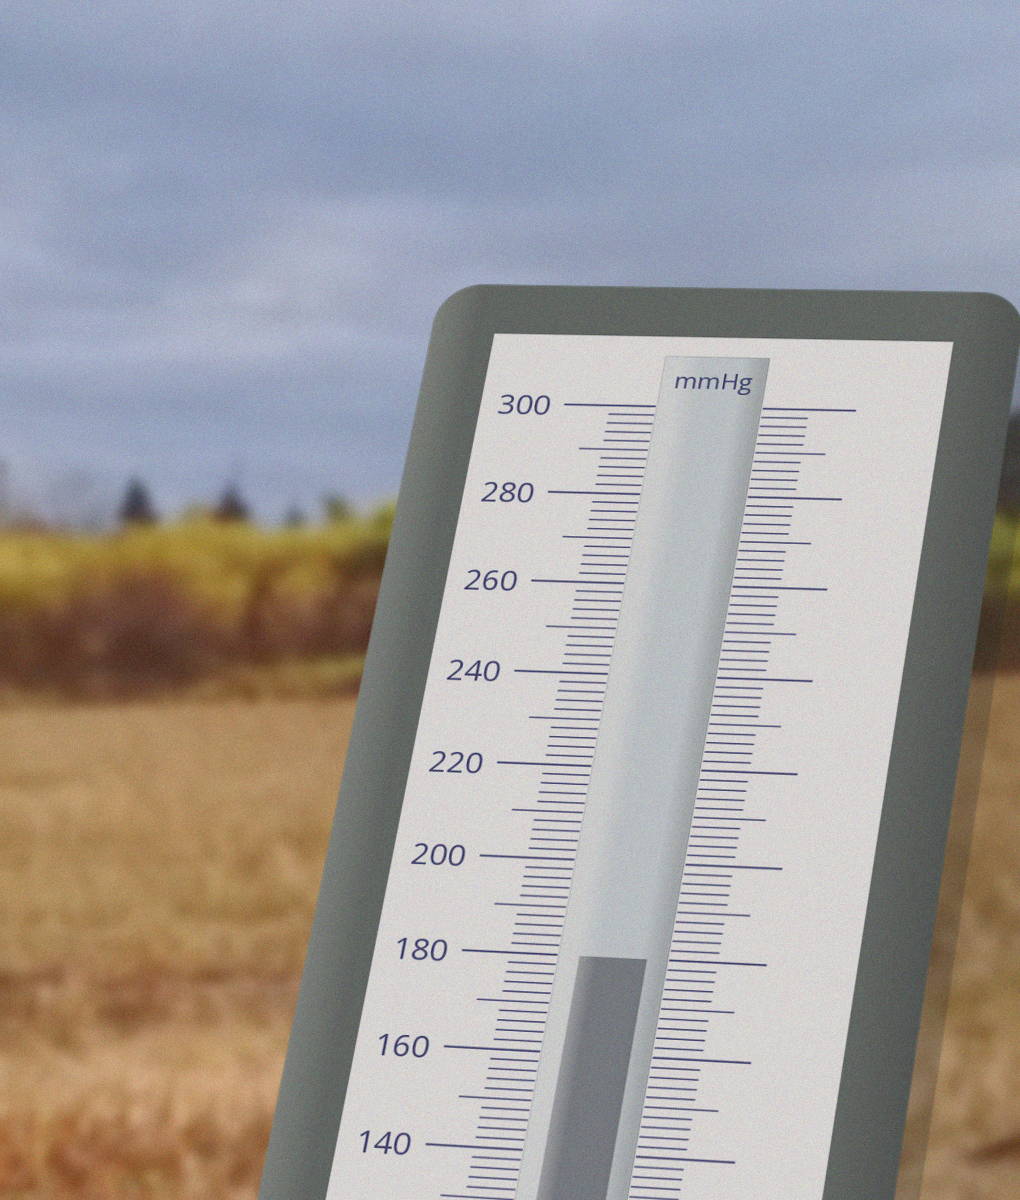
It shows 180 mmHg
